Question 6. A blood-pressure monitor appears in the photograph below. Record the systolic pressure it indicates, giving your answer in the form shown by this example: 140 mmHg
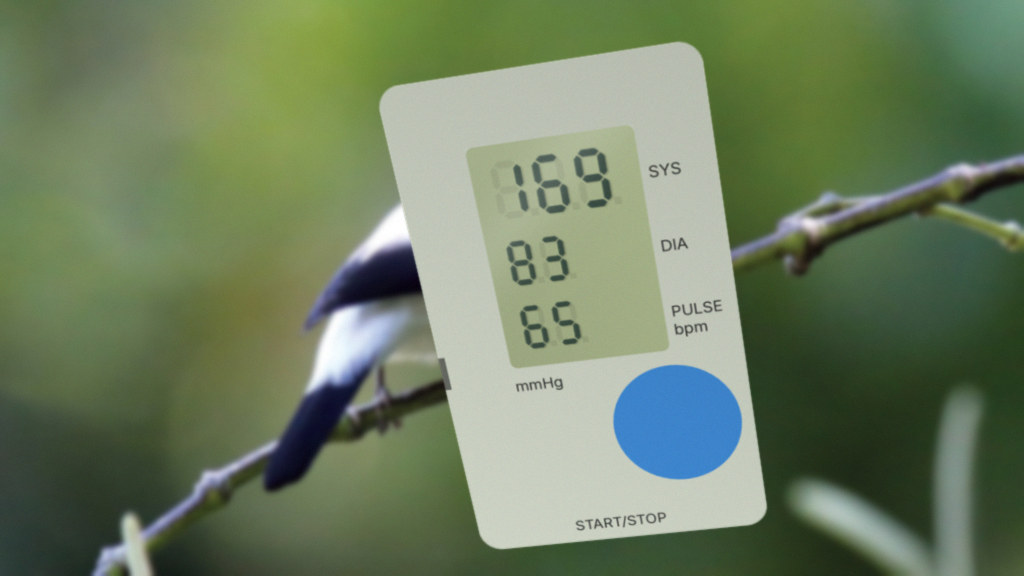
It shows 169 mmHg
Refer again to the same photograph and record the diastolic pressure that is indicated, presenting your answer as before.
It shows 83 mmHg
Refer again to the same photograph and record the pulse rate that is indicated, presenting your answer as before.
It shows 65 bpm
